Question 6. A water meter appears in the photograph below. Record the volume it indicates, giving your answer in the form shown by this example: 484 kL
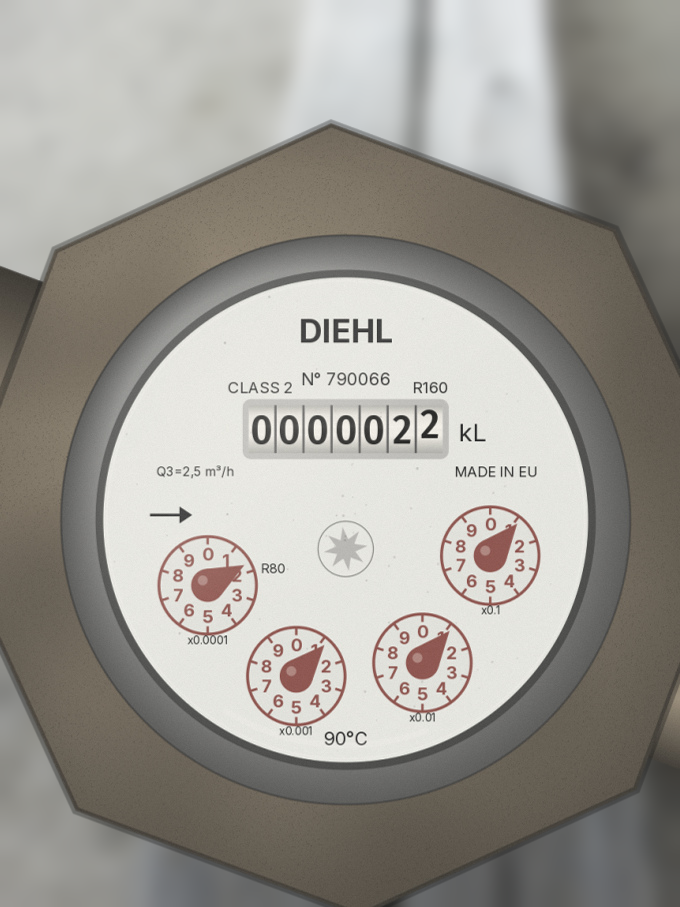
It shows 22.1111 kL
